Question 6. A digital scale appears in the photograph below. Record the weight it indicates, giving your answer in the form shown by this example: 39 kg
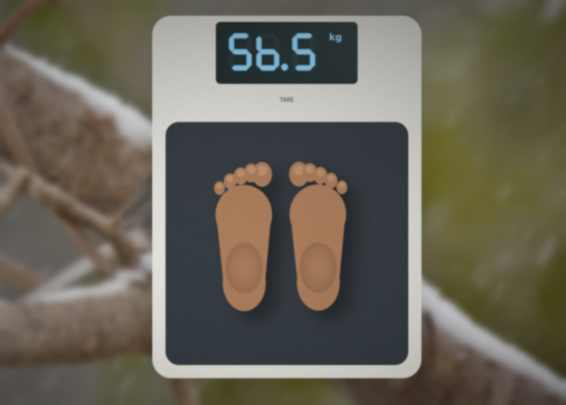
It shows 56.5 kg
